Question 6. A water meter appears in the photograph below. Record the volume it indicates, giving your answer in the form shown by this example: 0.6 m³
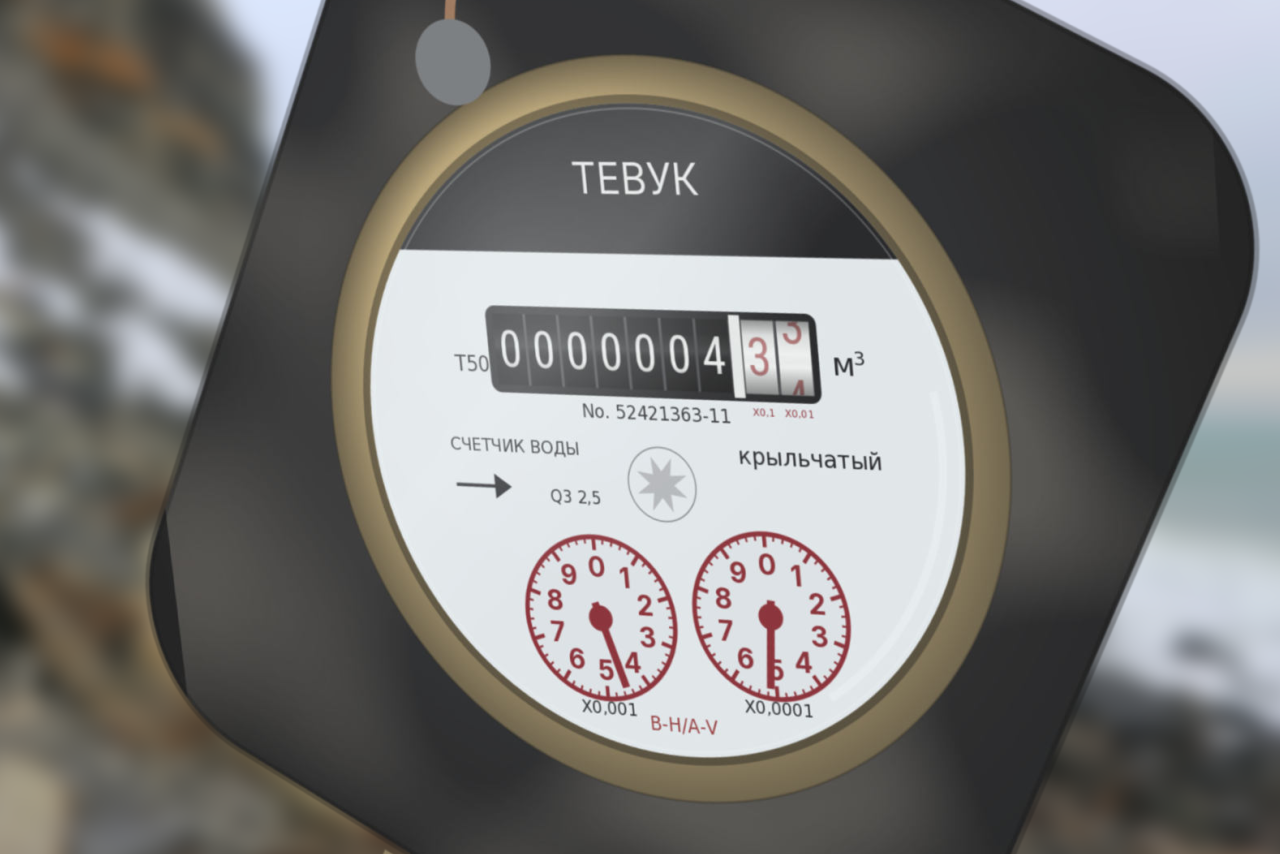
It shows 4.3345 m³
